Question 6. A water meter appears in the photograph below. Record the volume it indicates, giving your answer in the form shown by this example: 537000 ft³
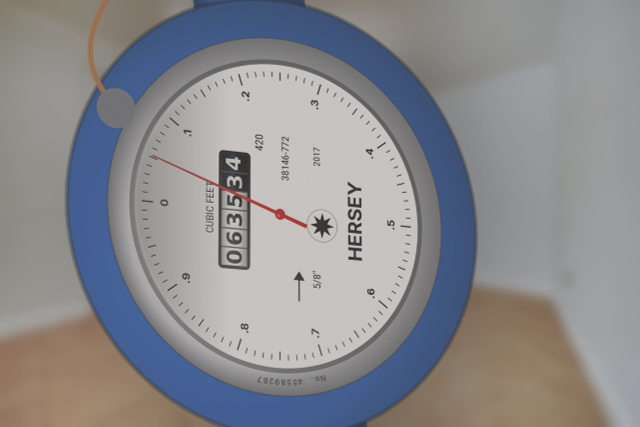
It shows 63534.05 ft³
